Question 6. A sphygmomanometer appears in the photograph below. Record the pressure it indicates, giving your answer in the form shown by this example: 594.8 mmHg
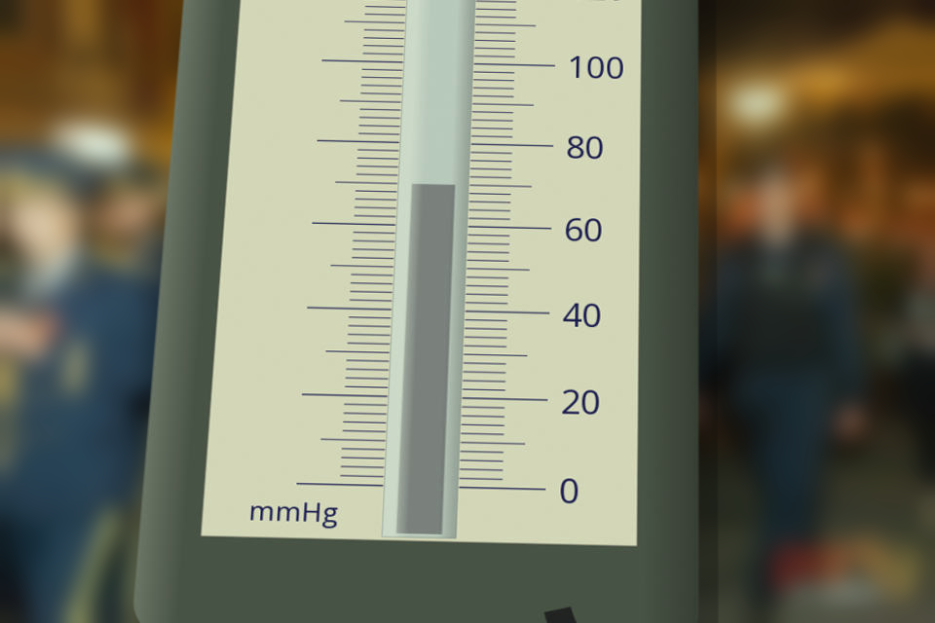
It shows 70 mmHg
